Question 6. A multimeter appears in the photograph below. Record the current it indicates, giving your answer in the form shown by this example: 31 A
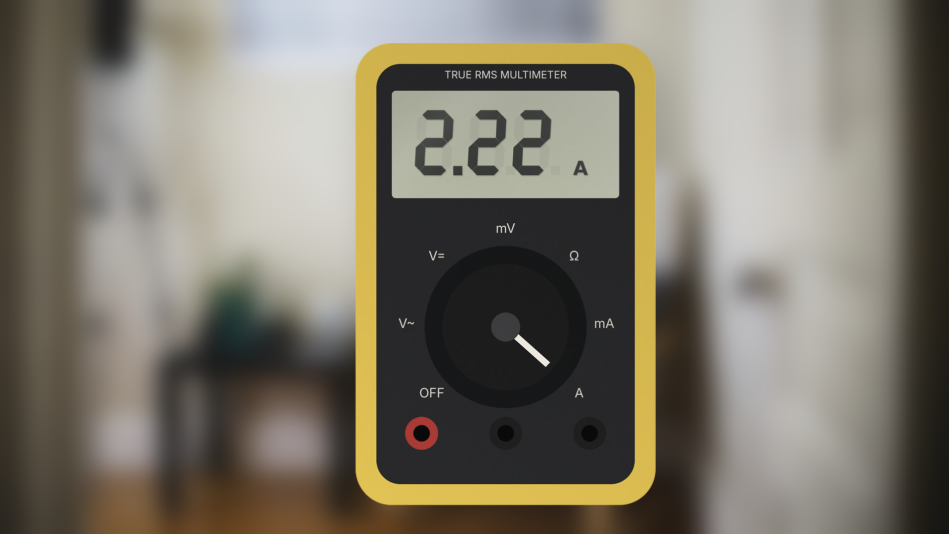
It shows 2.22 A
